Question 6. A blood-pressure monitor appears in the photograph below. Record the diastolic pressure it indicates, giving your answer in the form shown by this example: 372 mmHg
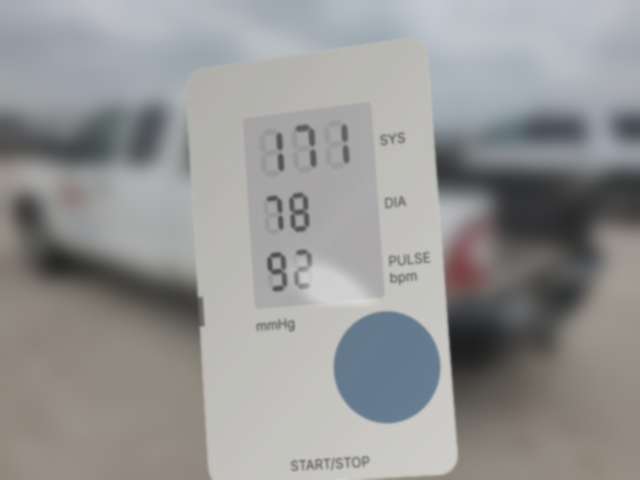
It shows 78 mmHg
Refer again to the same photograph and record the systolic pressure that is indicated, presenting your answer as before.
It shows 171 mmHg
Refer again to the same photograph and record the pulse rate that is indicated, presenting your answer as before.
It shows 92 bpm
